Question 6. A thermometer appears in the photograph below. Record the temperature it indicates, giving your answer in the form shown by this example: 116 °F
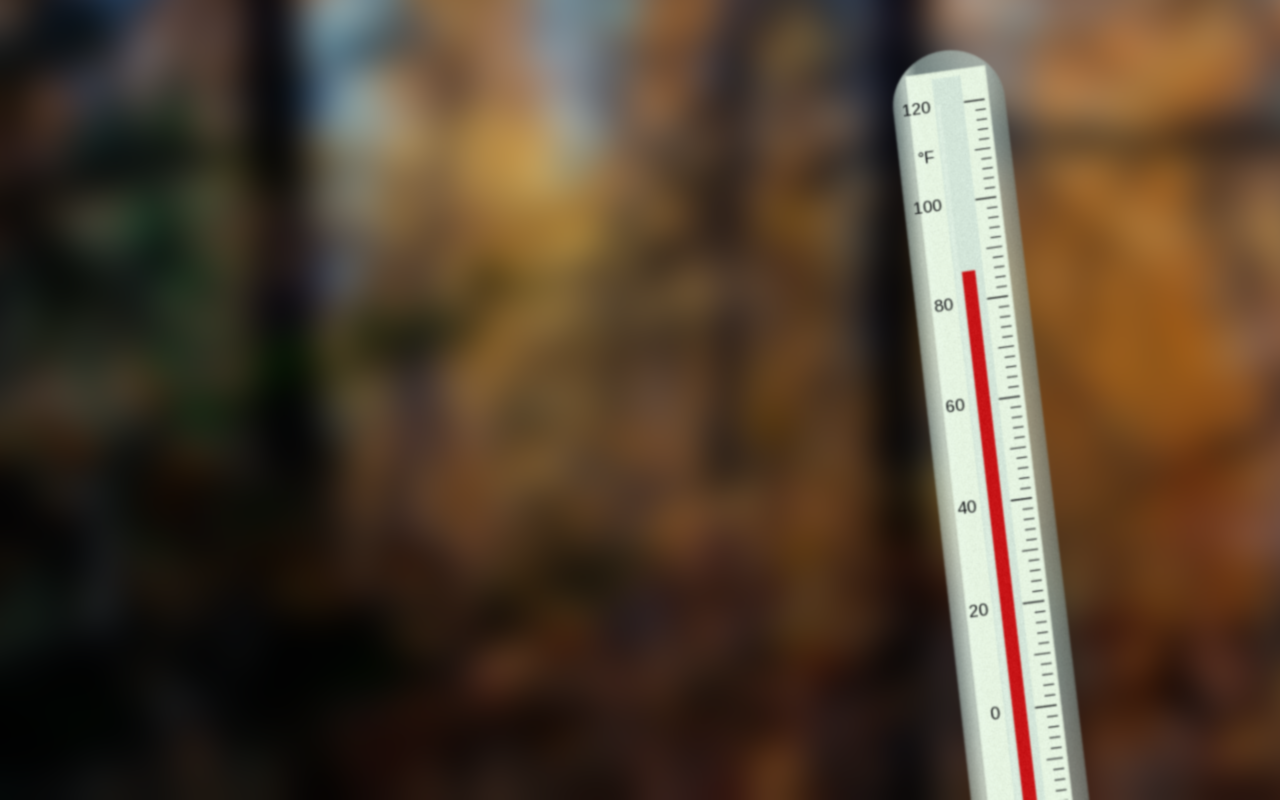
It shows 86 °F
